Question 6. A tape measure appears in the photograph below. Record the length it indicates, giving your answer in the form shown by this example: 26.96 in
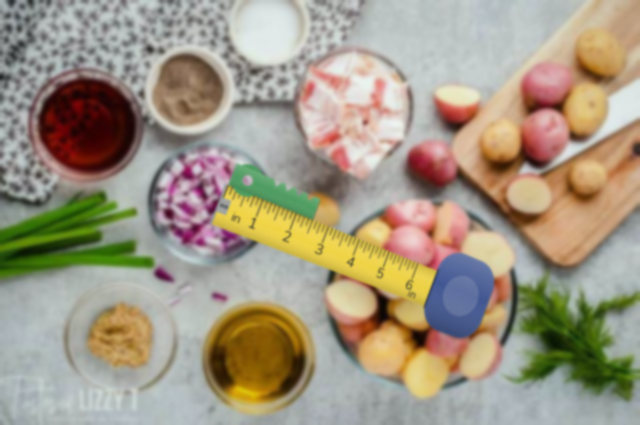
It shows 2.5 in
